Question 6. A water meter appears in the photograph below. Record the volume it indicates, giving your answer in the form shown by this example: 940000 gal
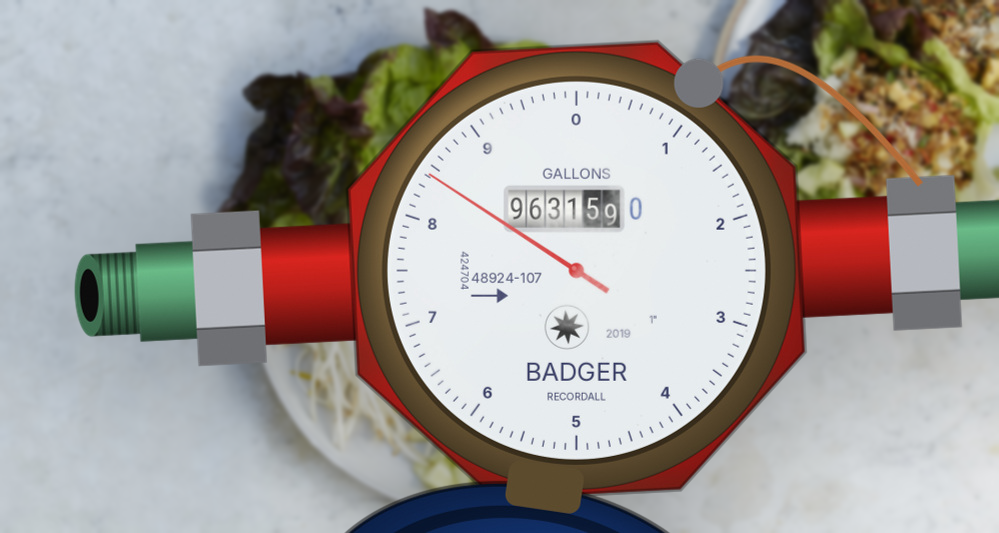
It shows 9631588.4 gal
